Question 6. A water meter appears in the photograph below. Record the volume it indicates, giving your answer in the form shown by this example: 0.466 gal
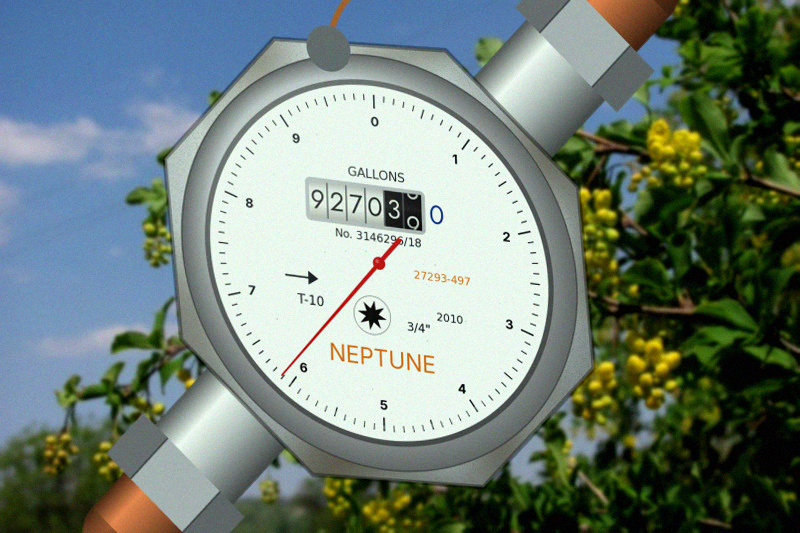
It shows 9270386.1 gal
